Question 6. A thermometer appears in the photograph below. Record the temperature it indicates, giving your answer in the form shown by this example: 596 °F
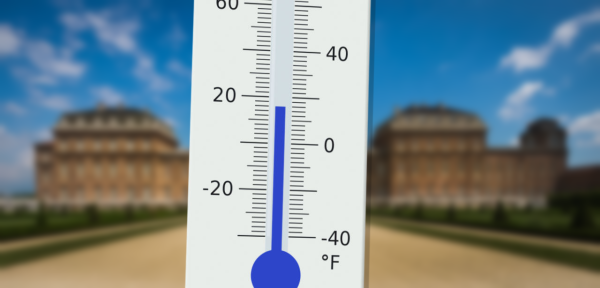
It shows 16 °F
